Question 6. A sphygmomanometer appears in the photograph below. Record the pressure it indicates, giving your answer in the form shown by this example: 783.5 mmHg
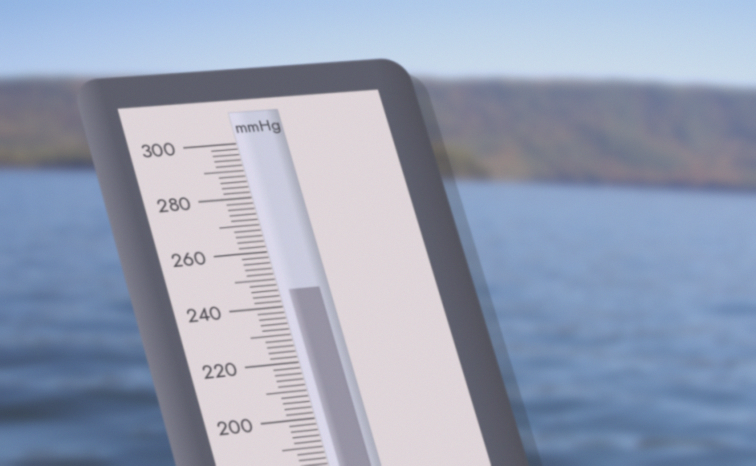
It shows 246 mmHg
